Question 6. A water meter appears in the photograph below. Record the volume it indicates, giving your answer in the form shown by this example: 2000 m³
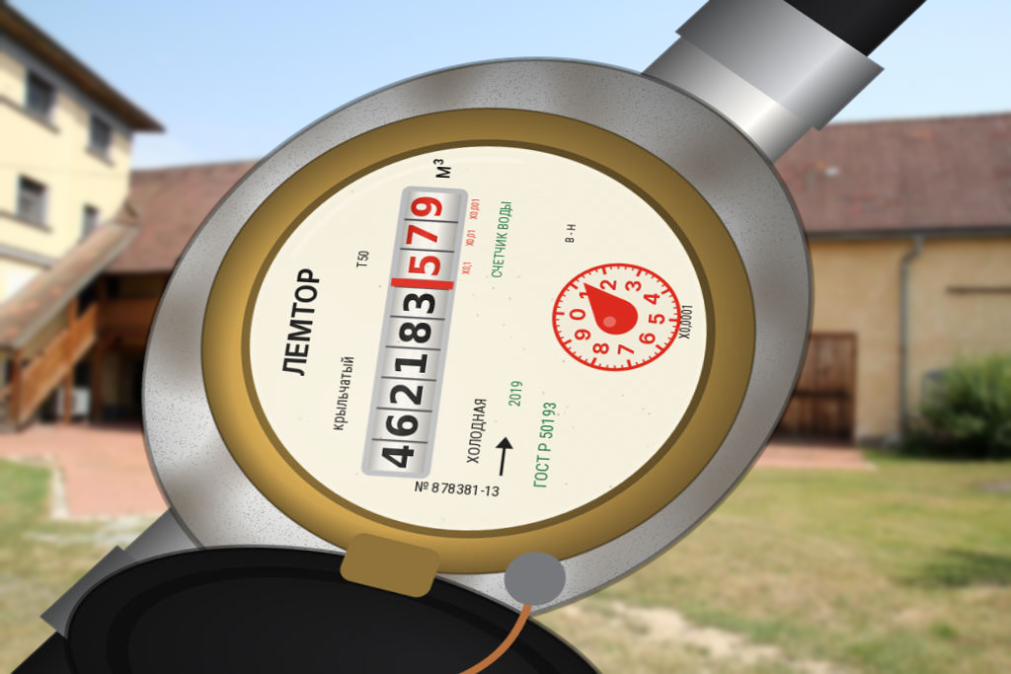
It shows 462183.5791 m³
